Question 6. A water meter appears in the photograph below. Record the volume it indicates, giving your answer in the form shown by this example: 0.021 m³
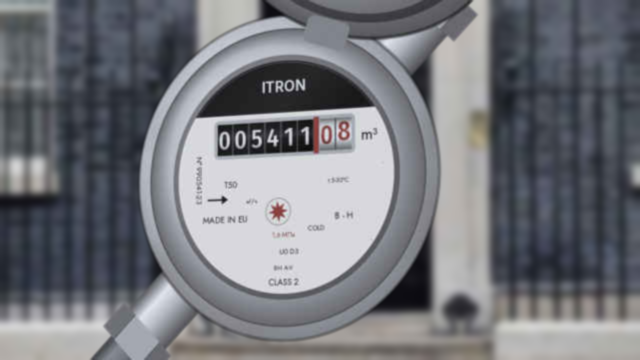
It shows 5411.08 m³
